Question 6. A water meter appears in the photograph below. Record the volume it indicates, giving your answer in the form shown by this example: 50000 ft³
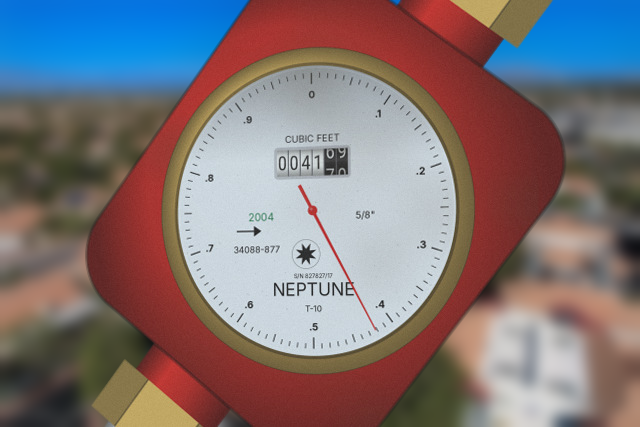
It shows 4169.42 ft³
